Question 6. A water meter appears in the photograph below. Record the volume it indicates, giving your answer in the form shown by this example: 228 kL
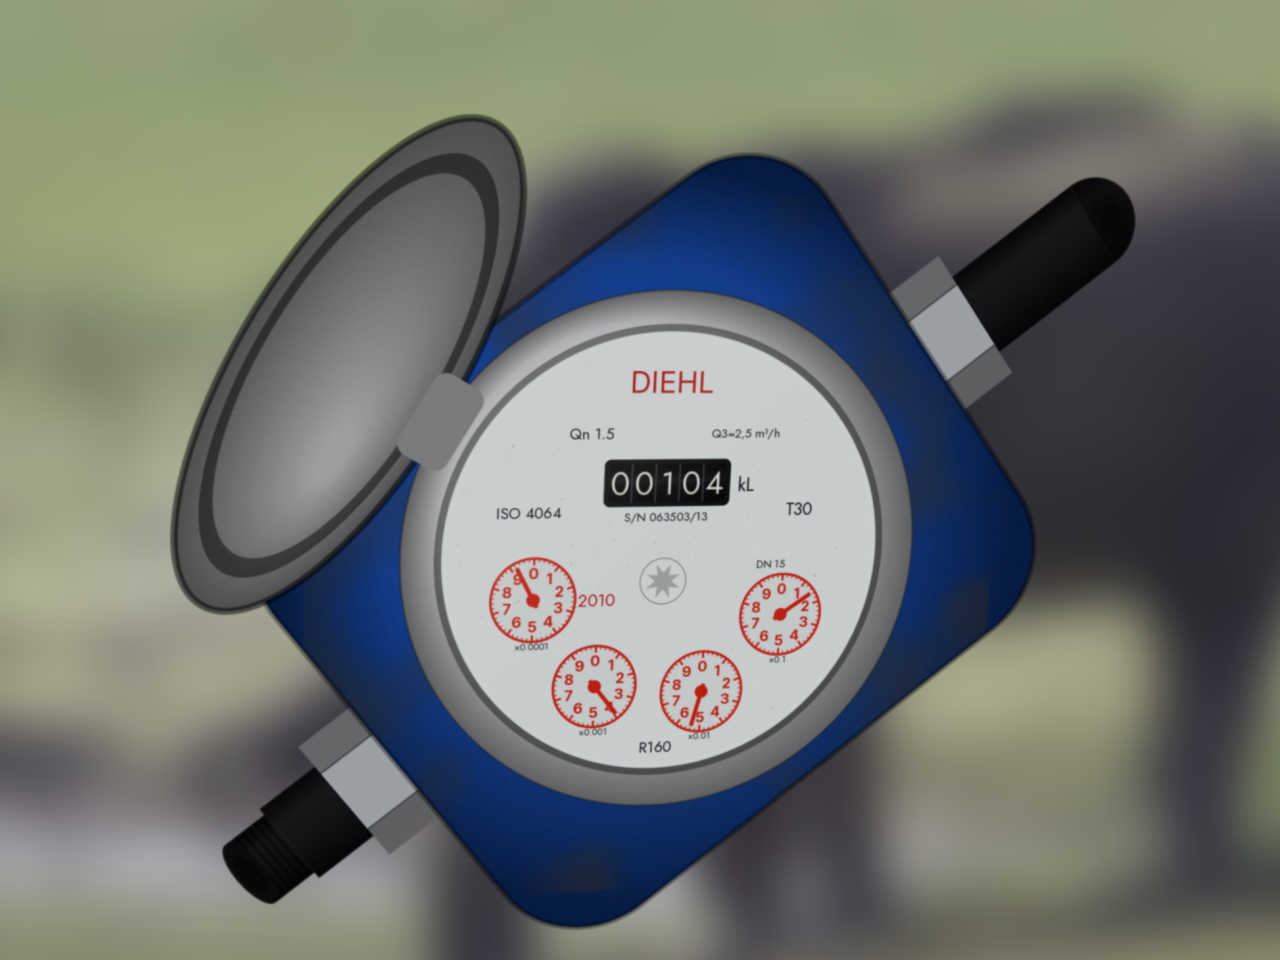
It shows 104.1539 kL
